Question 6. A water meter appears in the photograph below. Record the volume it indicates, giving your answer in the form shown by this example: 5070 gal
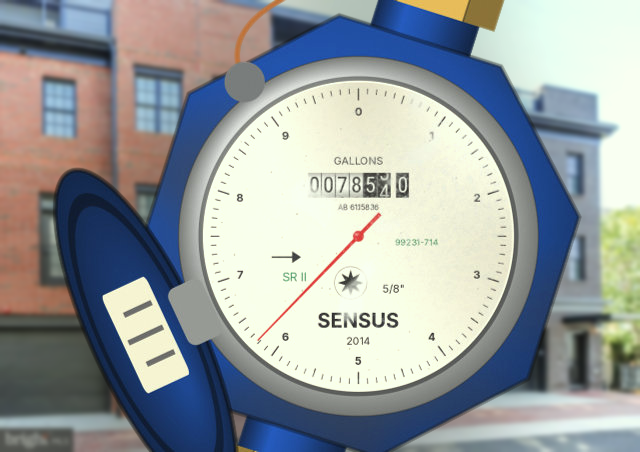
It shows 78536.2 gal
